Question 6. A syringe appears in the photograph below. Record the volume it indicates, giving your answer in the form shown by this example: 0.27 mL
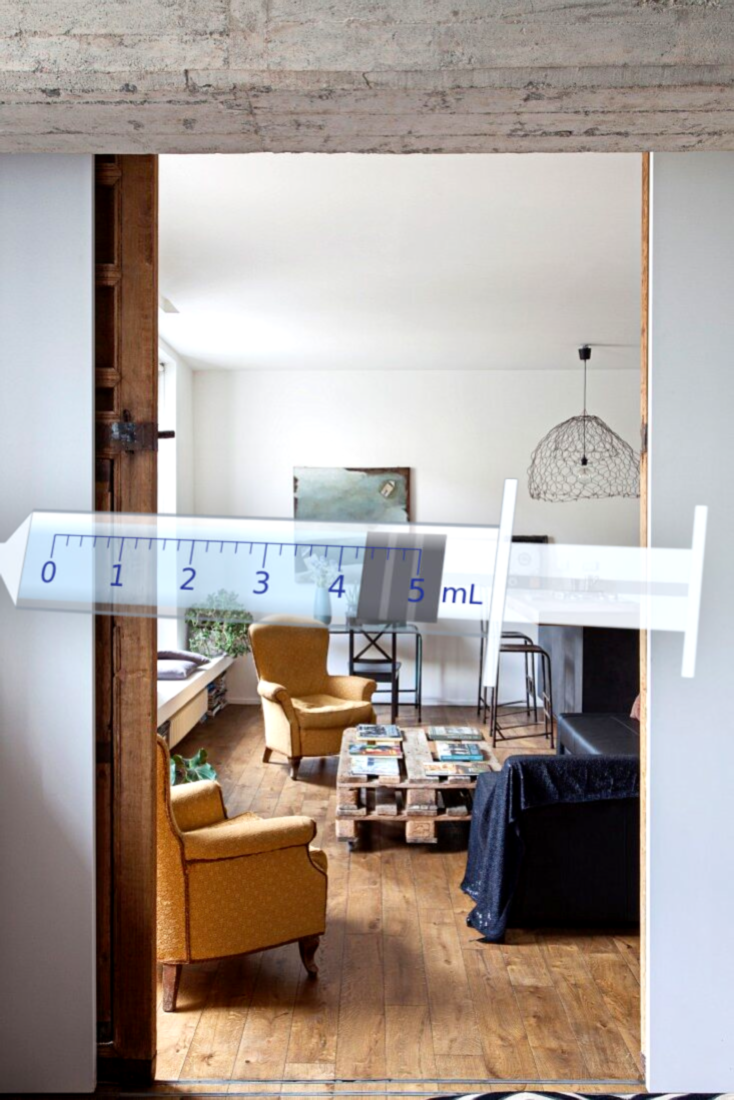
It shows 4.3 mL
